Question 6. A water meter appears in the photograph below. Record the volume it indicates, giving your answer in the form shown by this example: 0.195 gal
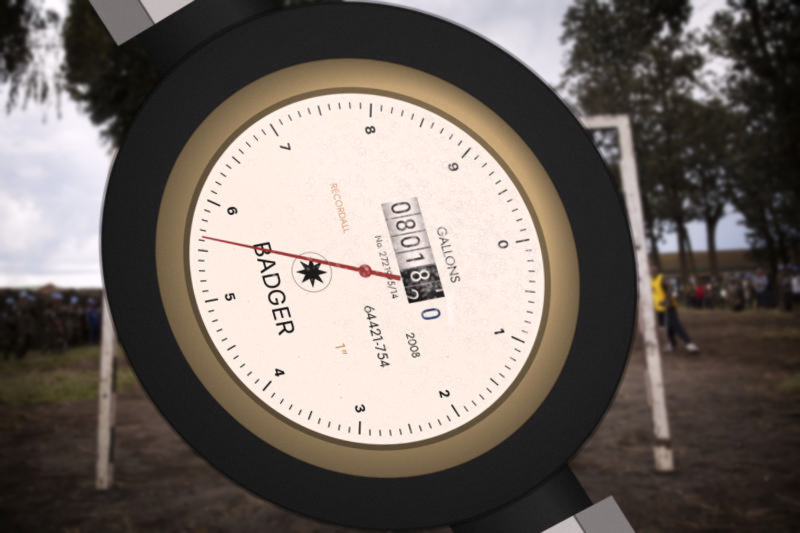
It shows 801815.6 gal
